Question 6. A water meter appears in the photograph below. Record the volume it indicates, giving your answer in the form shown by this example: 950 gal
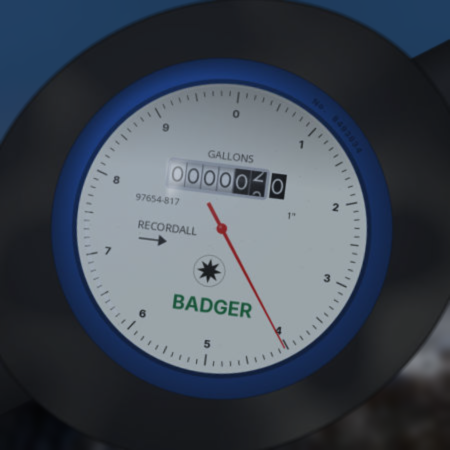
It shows 24.0 gal
